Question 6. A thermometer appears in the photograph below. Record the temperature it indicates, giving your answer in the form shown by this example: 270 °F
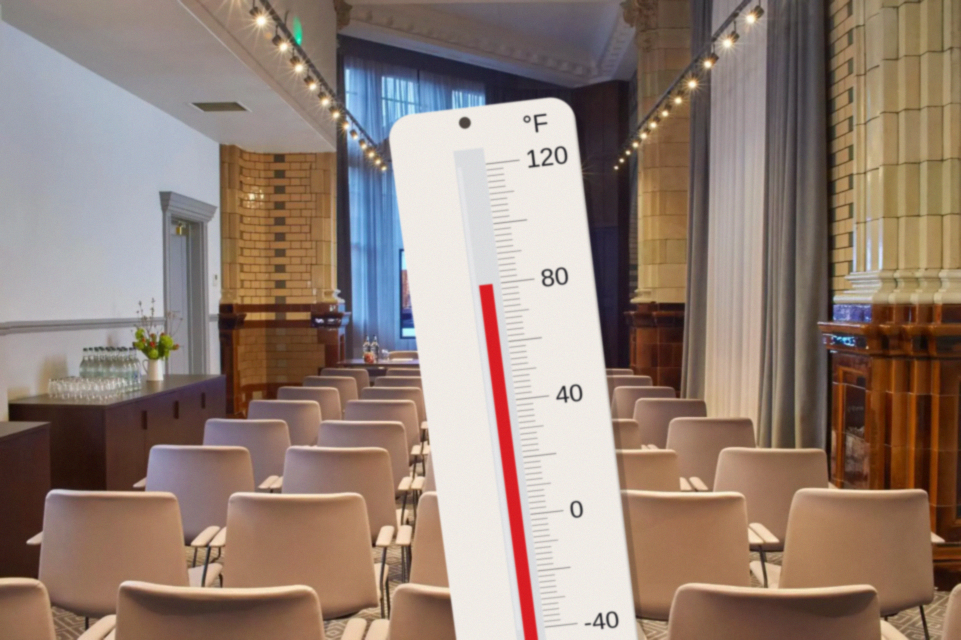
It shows 80 °F
